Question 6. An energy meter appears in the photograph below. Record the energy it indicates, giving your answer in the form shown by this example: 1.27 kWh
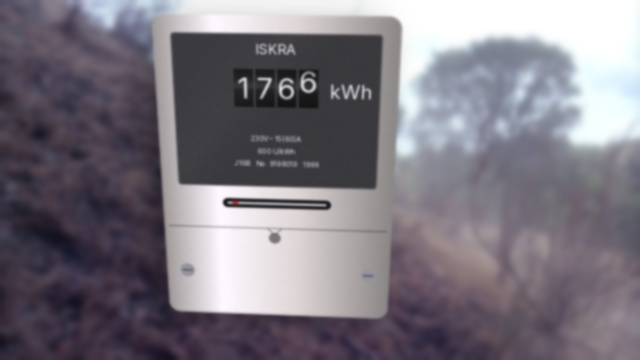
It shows 1766 kWh
